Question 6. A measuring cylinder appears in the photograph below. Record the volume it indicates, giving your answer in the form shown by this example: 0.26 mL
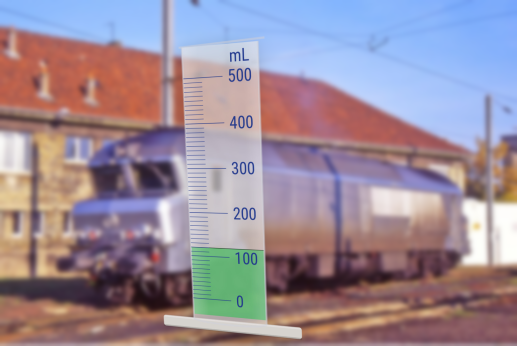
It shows 120 mL
